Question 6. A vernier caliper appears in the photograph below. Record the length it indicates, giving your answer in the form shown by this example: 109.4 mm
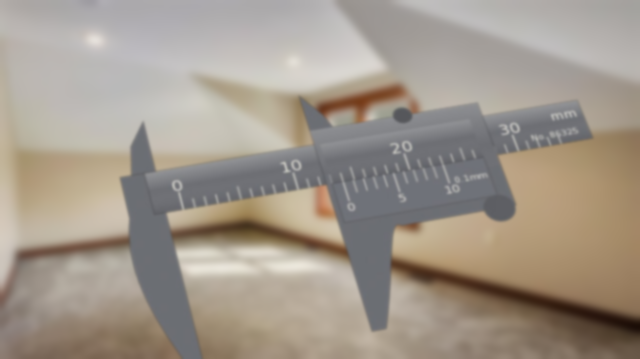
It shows 14.0 mm
